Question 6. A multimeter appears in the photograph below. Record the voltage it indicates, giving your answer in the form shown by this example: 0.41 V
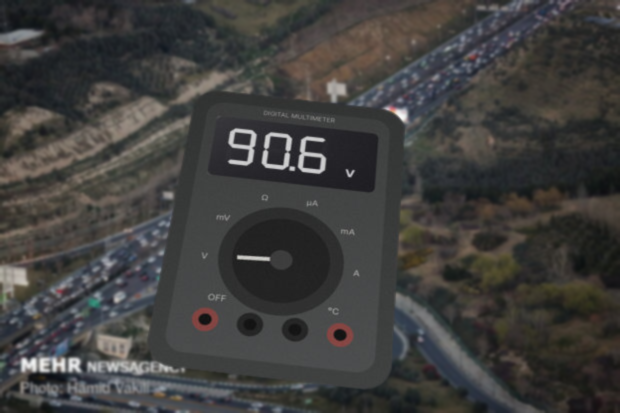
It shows 90.6 V
